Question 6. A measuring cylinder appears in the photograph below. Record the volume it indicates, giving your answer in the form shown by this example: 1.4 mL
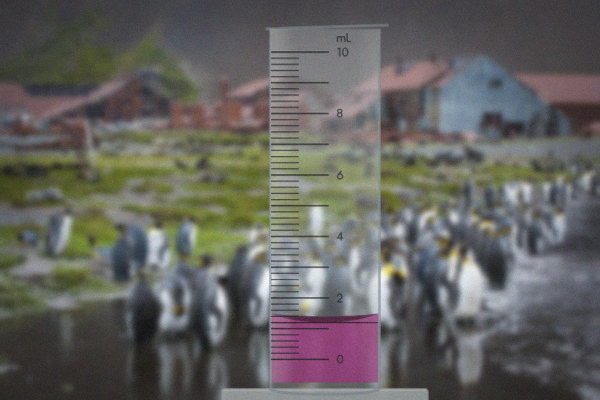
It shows 1.2 mL
